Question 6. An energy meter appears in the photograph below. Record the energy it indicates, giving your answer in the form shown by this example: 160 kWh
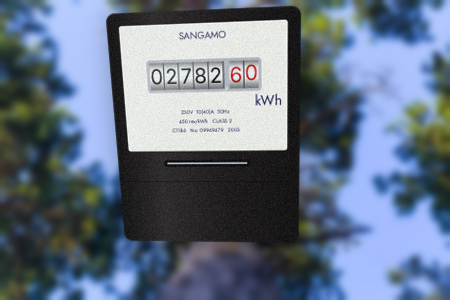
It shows 2782.60 kWh
